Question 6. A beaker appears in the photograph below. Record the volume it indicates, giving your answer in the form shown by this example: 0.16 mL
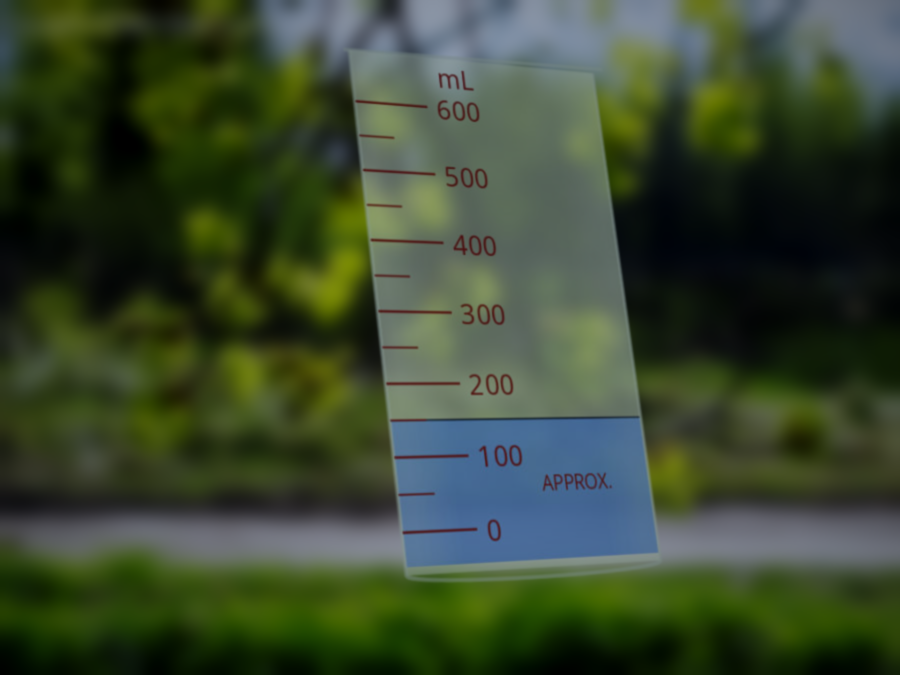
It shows 150 mL
